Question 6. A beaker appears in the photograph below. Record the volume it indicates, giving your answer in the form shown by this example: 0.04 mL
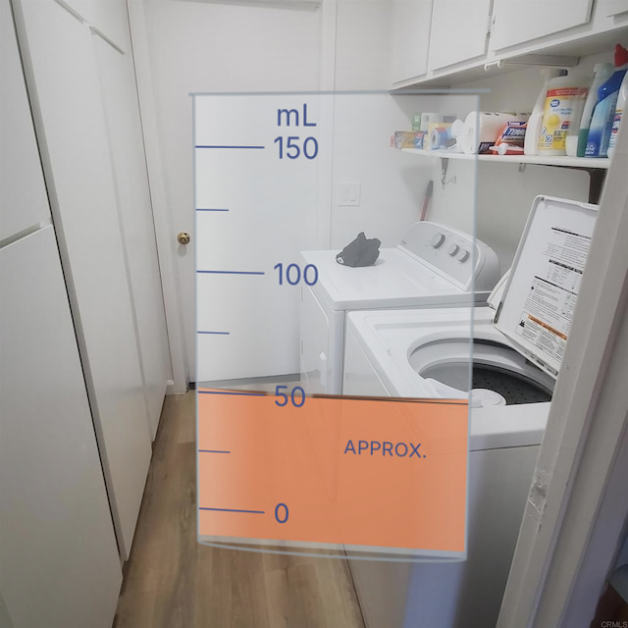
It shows 50 mL
